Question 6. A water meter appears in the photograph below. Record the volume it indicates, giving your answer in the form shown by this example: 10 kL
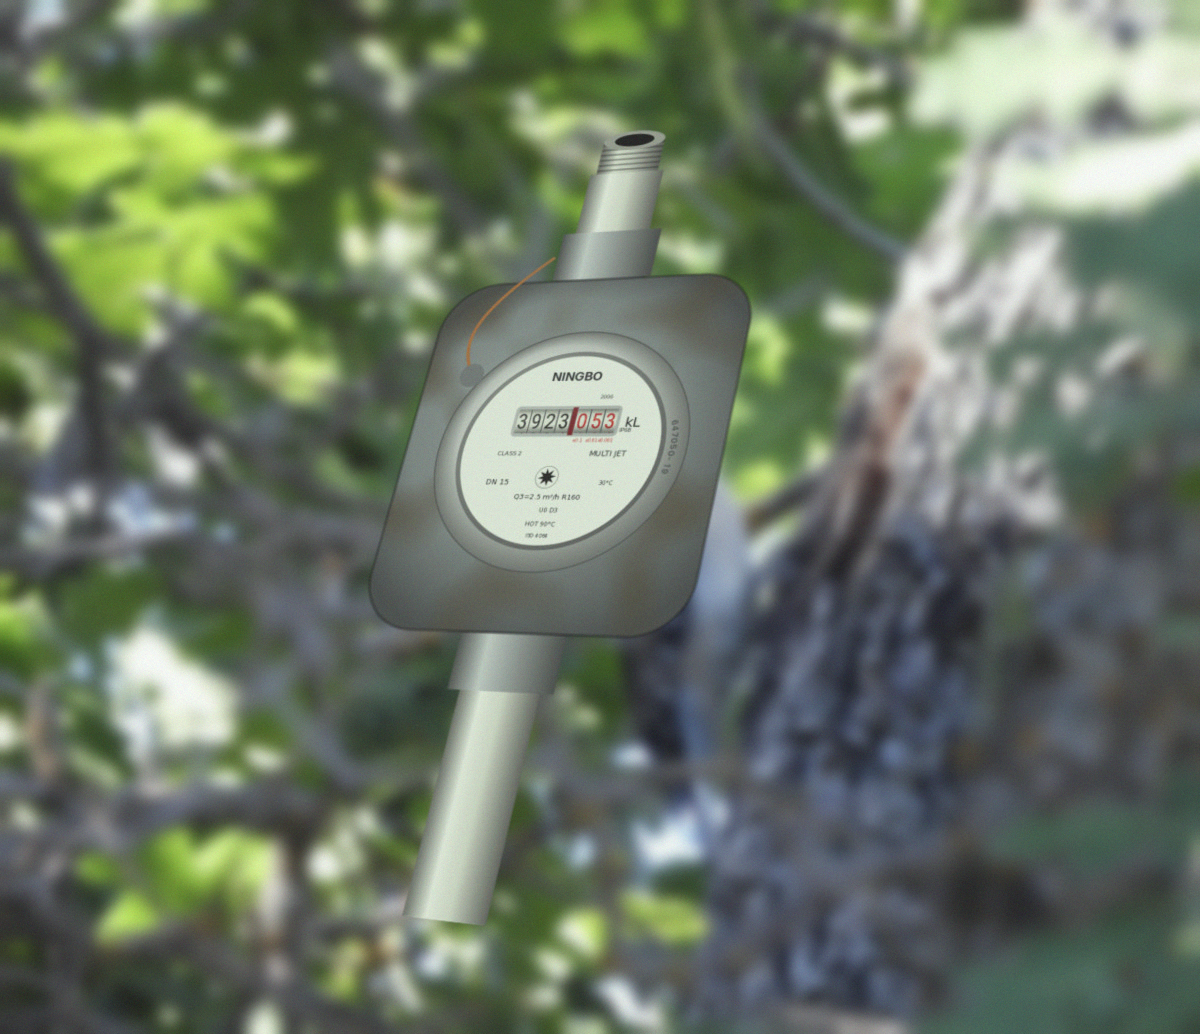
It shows 3923.053 kL
